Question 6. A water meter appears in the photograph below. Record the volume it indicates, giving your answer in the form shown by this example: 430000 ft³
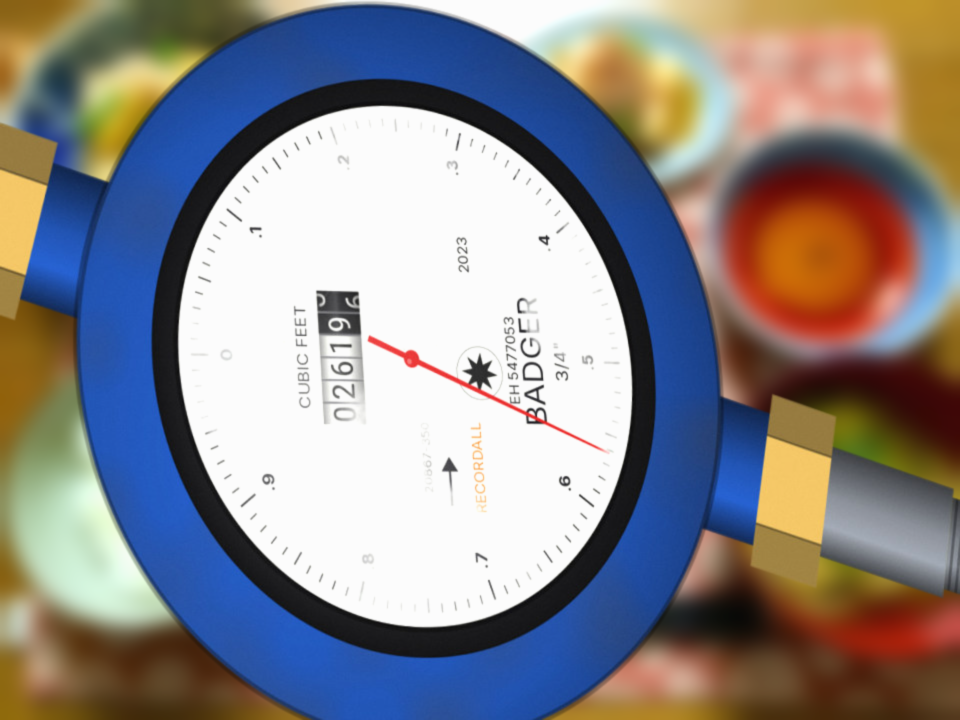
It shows 26195.56 ft³
